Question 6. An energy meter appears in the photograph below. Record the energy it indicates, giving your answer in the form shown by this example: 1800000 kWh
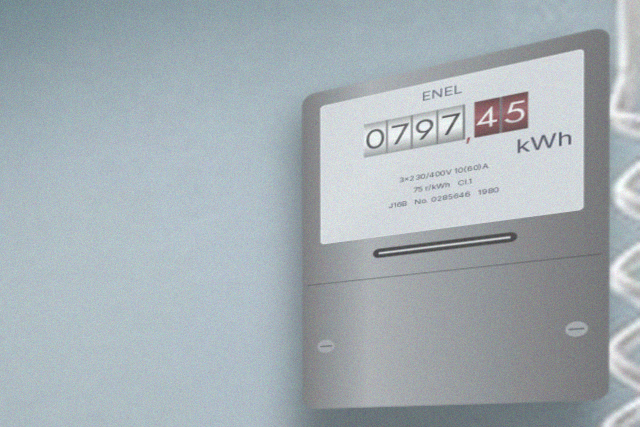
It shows 797.45 kWh
